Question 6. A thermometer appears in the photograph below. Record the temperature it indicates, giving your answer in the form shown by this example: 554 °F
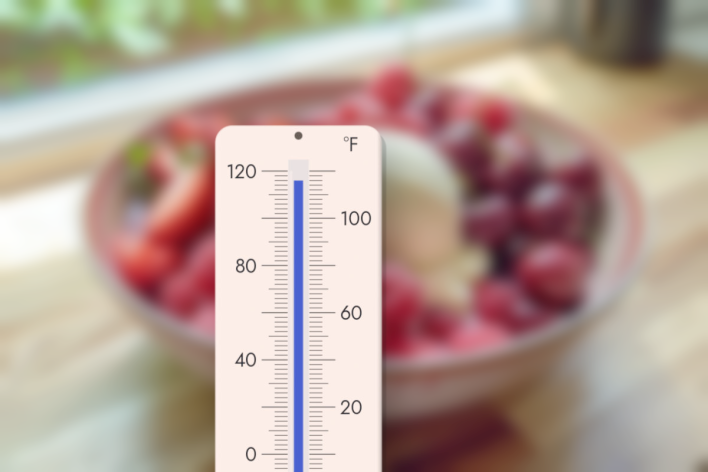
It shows 116 °F
